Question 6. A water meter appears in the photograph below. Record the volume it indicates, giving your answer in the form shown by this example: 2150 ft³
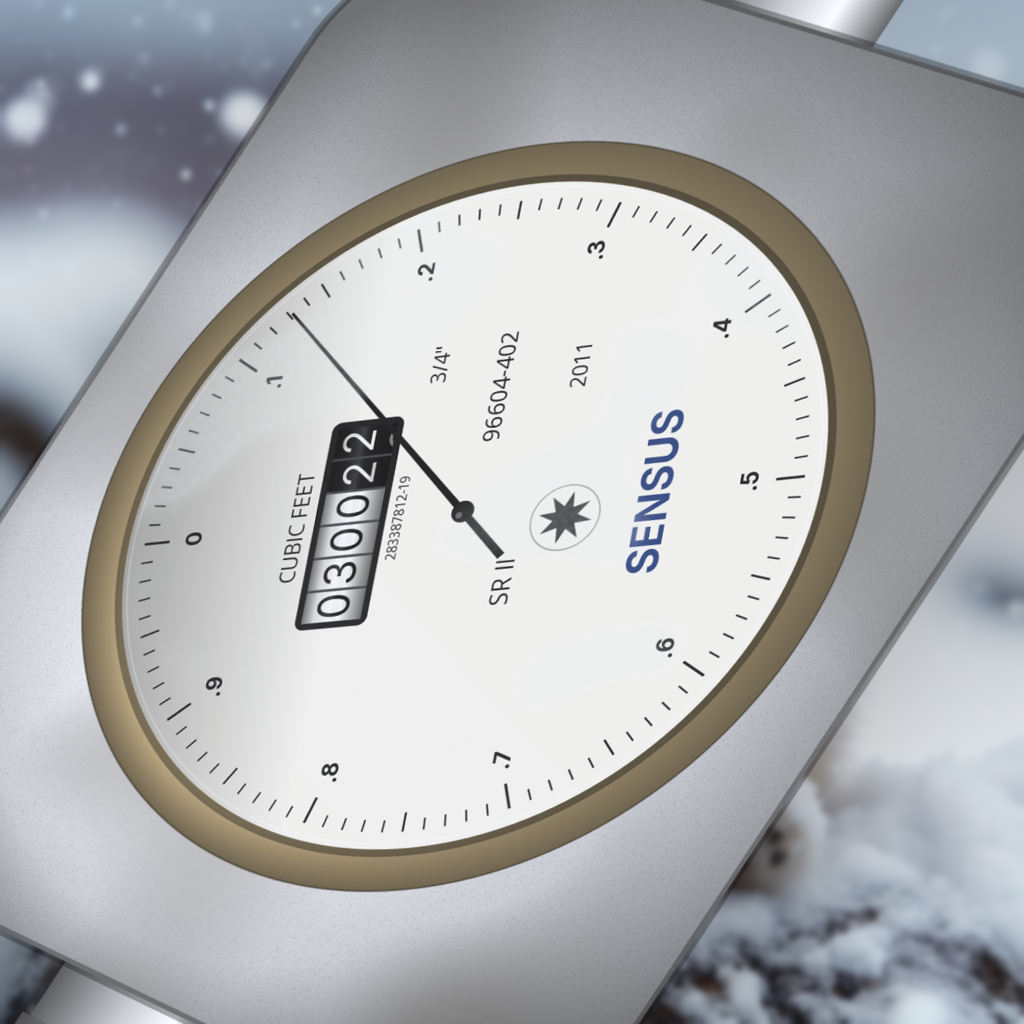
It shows 30022.13 ft³
